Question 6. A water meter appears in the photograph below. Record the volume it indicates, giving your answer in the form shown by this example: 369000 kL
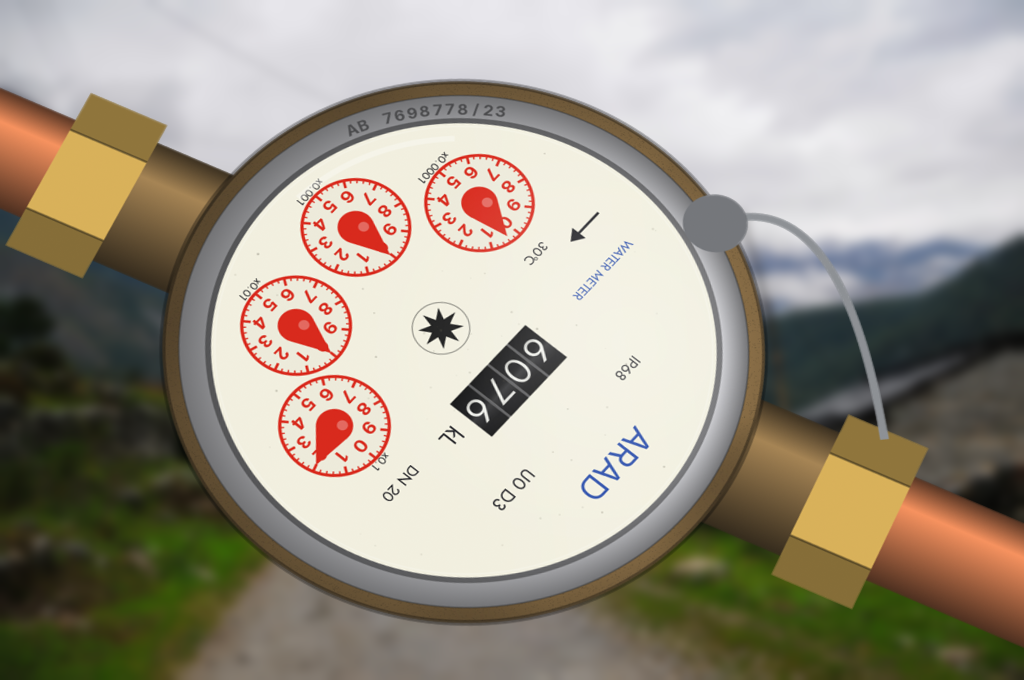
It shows 6076.2000 kL
